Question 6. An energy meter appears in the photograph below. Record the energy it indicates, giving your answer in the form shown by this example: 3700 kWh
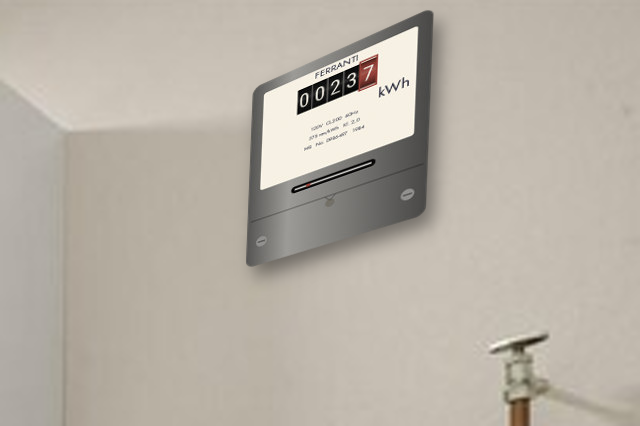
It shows 23.7 kWh
